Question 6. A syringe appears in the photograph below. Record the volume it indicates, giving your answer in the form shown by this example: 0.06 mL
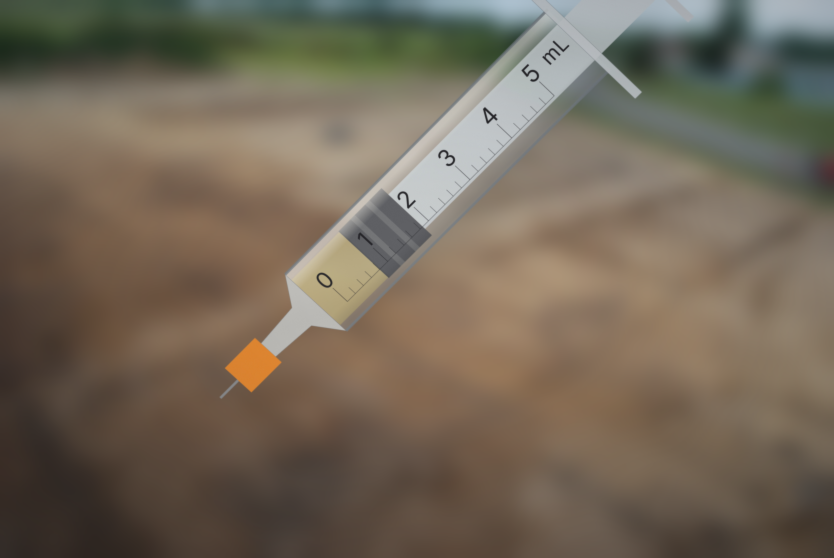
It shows 0.8 mL
